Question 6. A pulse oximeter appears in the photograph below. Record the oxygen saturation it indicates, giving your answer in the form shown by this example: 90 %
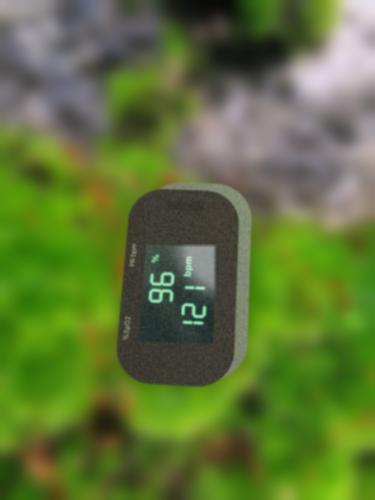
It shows 96 %
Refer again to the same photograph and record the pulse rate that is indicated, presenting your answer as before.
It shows 121 bpm
